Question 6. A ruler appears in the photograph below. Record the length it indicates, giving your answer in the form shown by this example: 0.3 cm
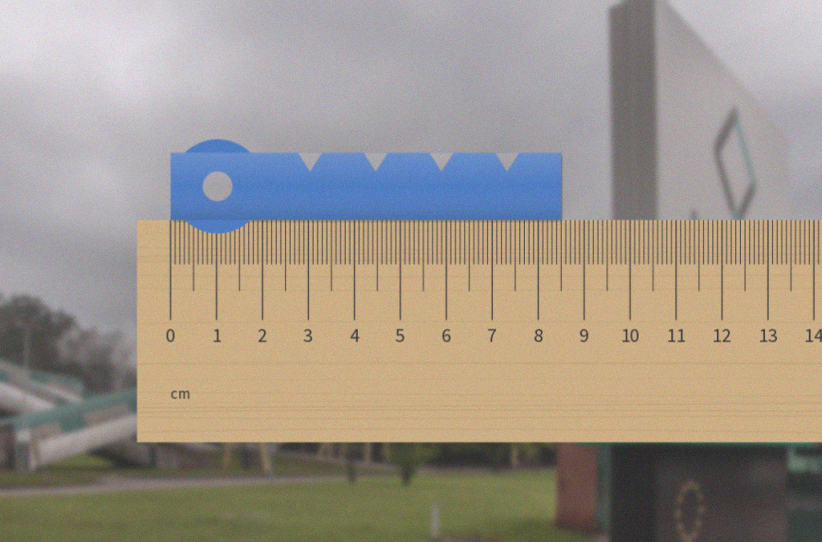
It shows 8.5 cm
